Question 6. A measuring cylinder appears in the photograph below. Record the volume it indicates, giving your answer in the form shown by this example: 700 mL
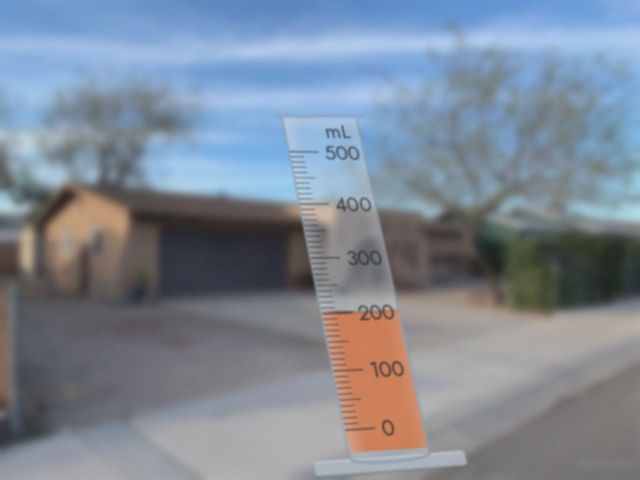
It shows 200 mL
